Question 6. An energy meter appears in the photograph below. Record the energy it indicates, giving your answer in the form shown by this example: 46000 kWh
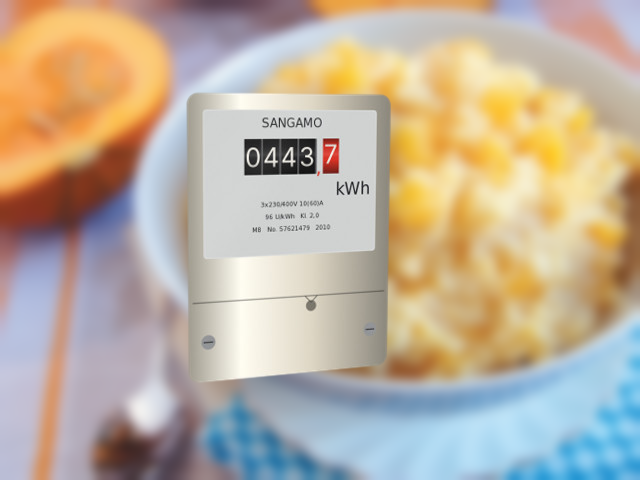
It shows 443.7 kWh
